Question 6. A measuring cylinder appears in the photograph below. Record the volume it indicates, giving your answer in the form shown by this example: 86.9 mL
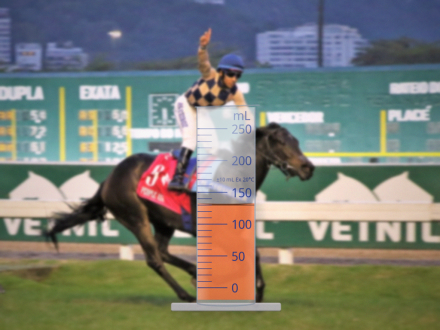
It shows 130 mL
